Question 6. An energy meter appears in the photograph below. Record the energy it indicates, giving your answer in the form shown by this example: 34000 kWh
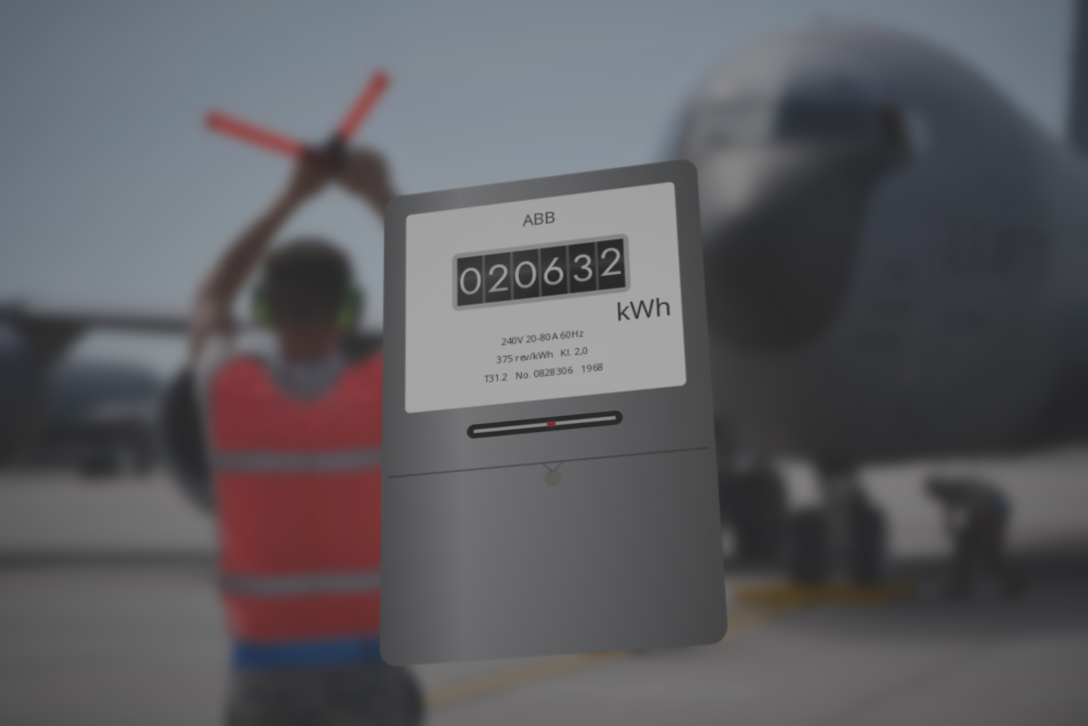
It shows 20632 kWh
